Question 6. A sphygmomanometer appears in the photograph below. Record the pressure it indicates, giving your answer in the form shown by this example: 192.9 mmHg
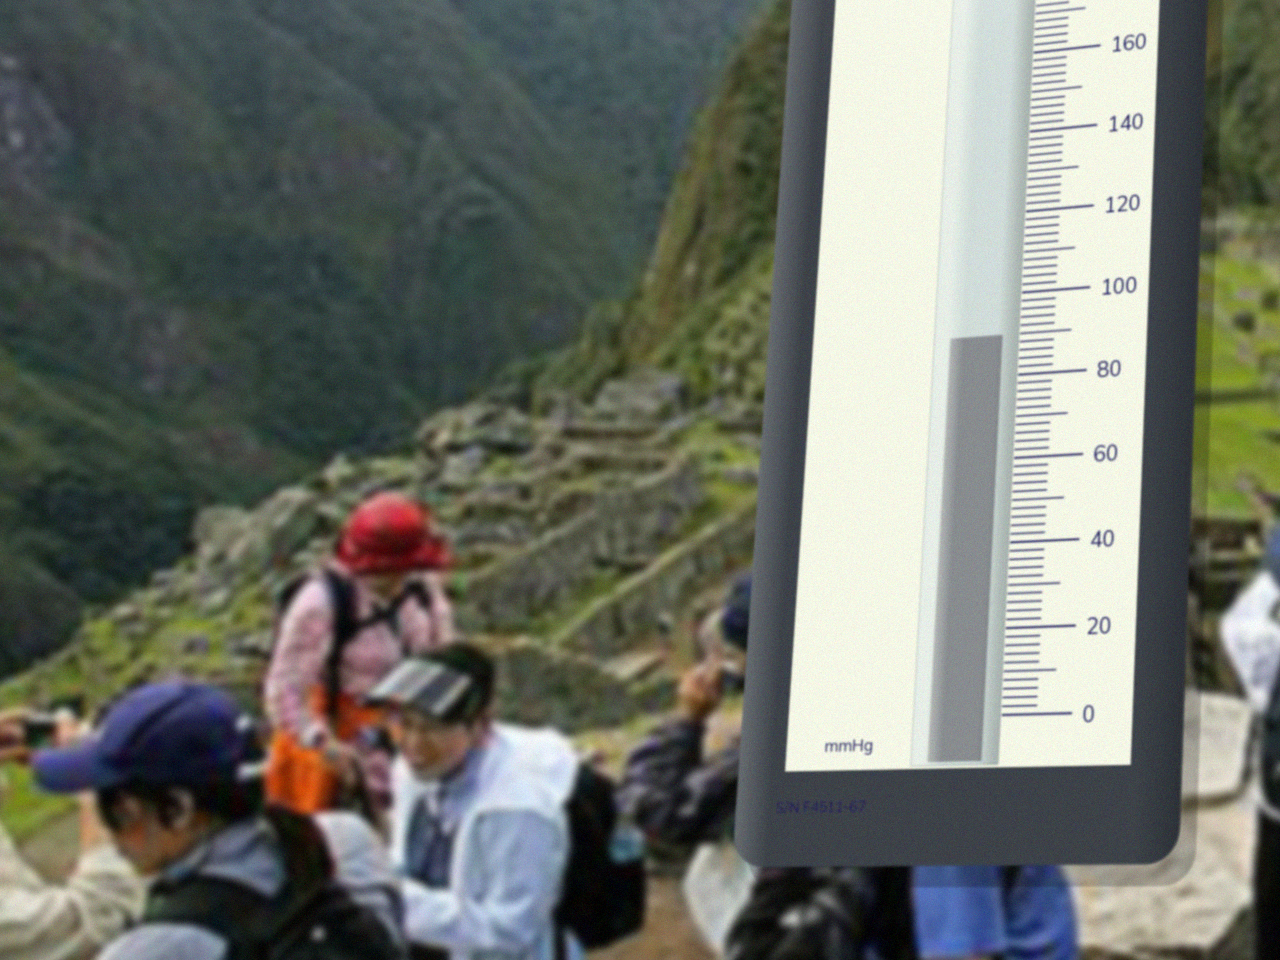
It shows 90 mmHg
